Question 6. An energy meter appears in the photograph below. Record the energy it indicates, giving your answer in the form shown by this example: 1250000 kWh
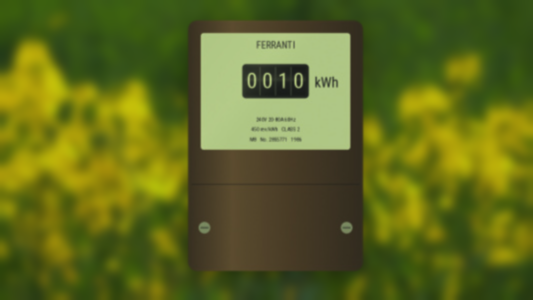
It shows 10 kWh
